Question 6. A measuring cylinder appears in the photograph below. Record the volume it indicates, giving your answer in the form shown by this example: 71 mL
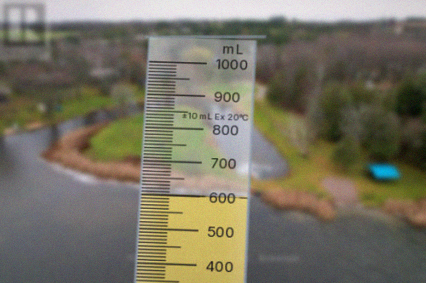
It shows 600 mL
